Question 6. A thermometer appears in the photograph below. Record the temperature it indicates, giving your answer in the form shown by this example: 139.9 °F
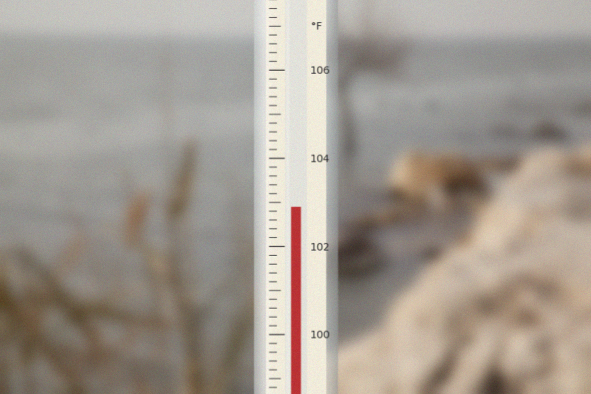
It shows 102.9 °F
